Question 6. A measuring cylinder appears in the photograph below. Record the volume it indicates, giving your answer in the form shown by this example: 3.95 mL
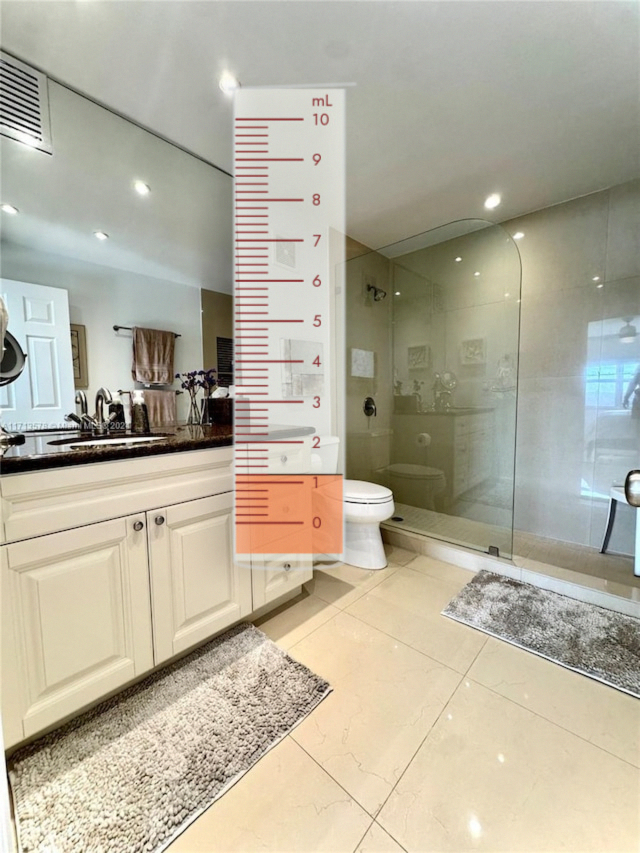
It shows 1.2 mL
